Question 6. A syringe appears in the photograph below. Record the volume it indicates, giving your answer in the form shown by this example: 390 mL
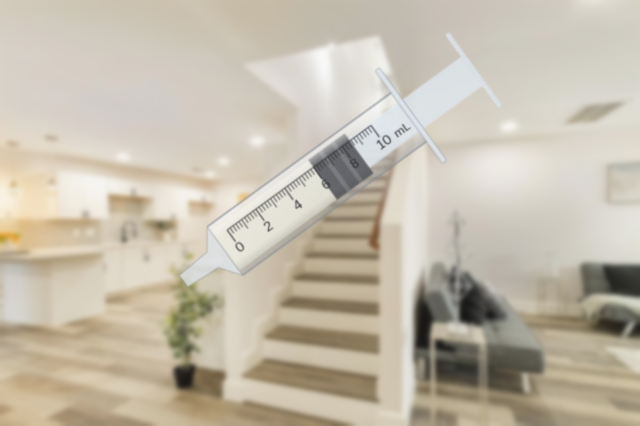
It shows 6 mL
